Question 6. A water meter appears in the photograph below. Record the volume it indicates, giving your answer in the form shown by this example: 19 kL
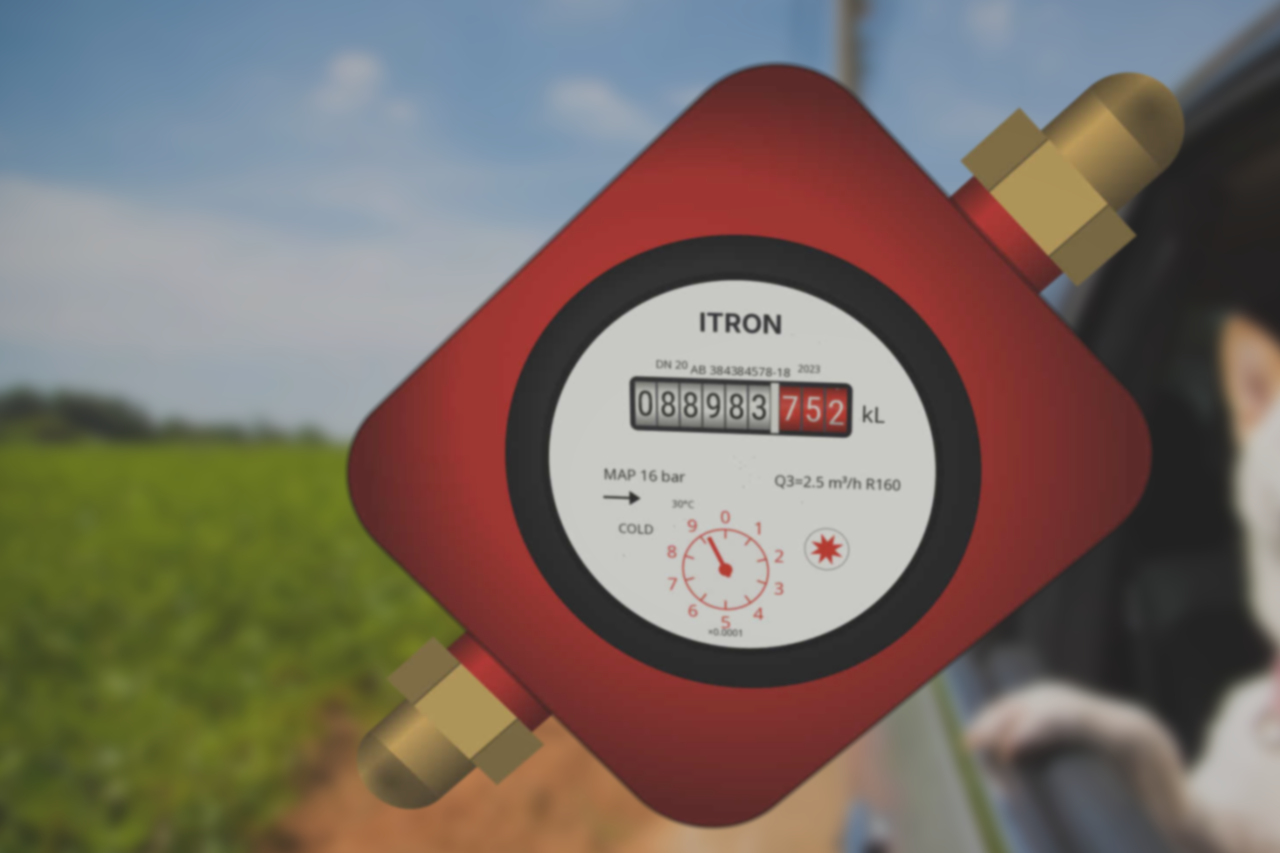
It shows 88983.7519 kL
